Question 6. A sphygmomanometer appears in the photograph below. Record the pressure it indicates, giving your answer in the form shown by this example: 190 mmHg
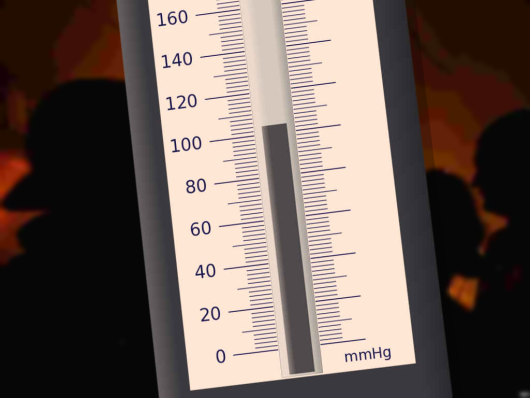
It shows 104 mmHg
